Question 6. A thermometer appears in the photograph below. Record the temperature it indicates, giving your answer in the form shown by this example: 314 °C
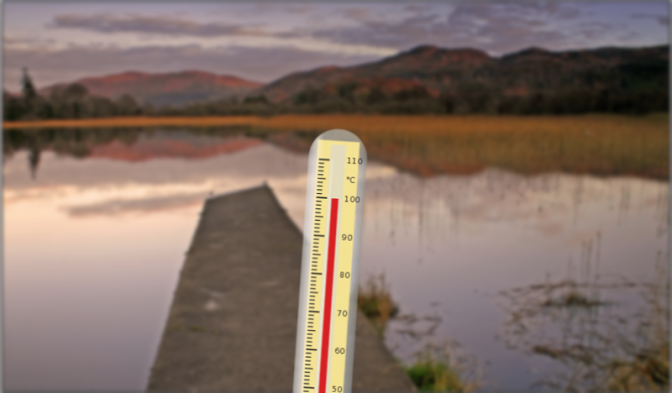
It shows 100 °C
